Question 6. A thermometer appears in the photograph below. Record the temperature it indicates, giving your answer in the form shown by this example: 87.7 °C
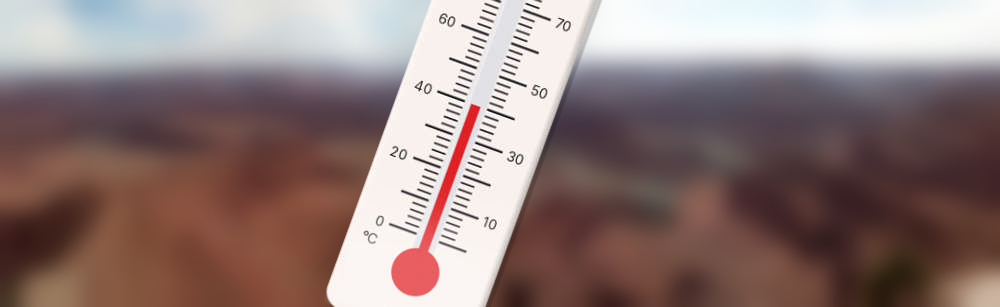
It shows 40 °C
